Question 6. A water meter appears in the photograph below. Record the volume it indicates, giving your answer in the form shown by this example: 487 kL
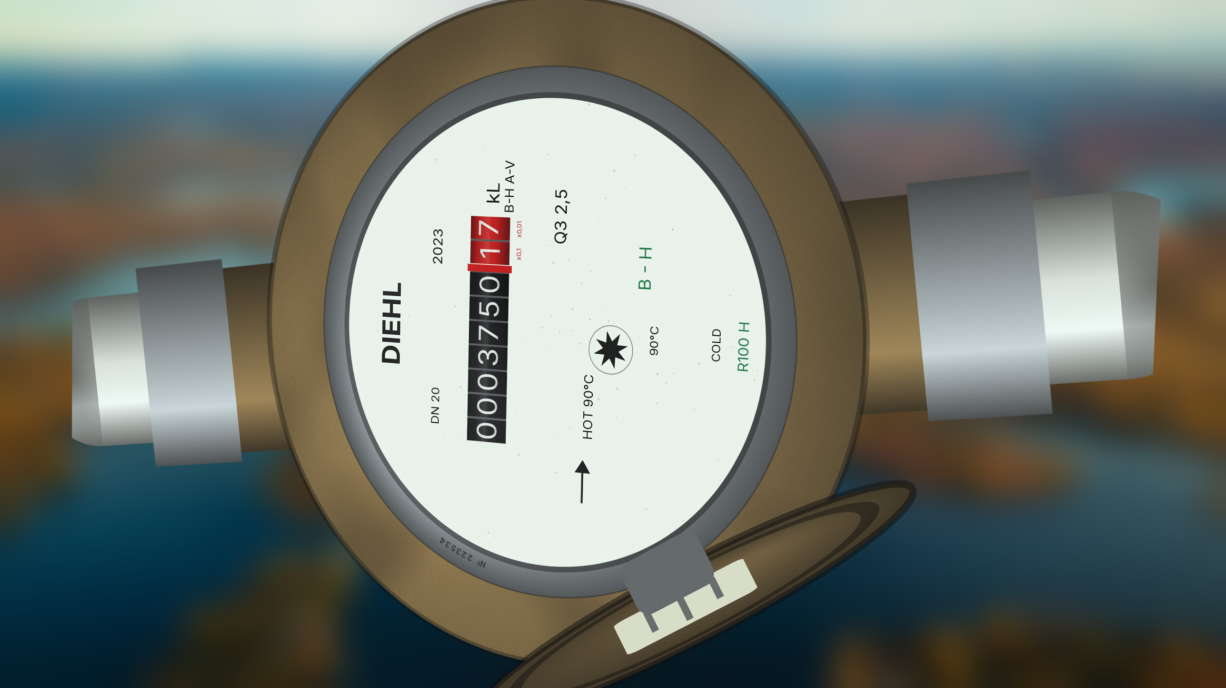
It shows 3750.17 kL
